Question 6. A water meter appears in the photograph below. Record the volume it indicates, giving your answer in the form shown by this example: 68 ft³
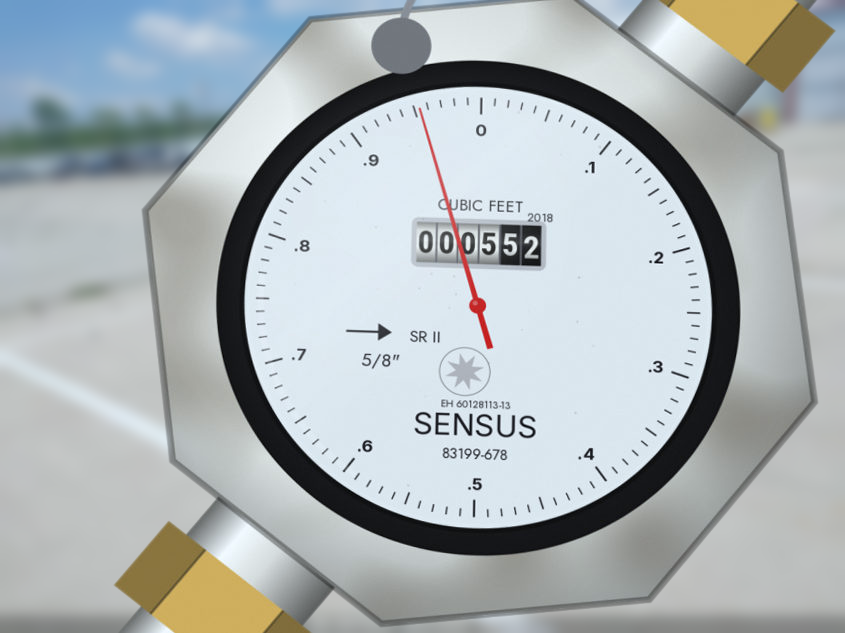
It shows 551.95 ft³
